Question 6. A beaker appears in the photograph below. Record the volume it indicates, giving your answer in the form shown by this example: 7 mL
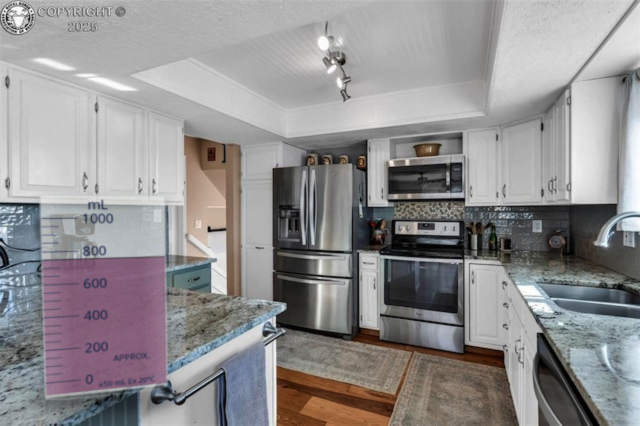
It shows 750 mL
